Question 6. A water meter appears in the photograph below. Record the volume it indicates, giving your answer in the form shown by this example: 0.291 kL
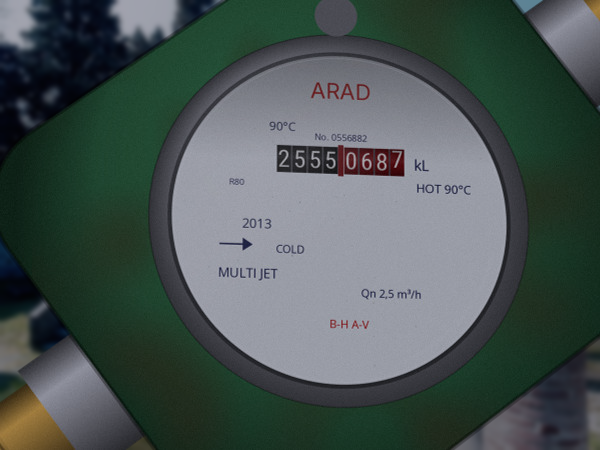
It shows 2555.0687 kL
